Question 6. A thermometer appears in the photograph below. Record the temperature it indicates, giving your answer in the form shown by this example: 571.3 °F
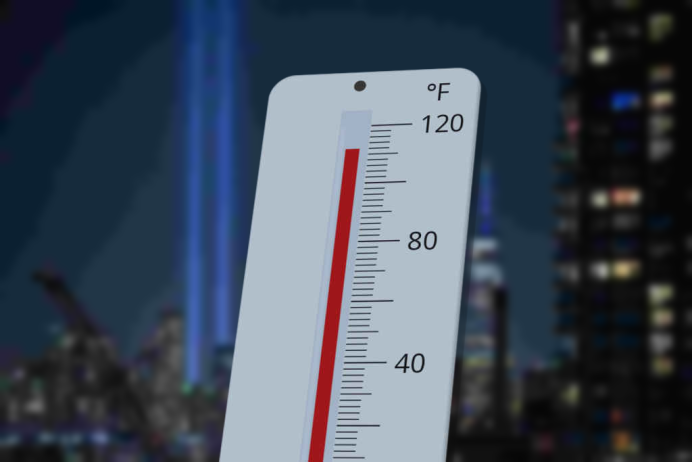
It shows 112 °F
